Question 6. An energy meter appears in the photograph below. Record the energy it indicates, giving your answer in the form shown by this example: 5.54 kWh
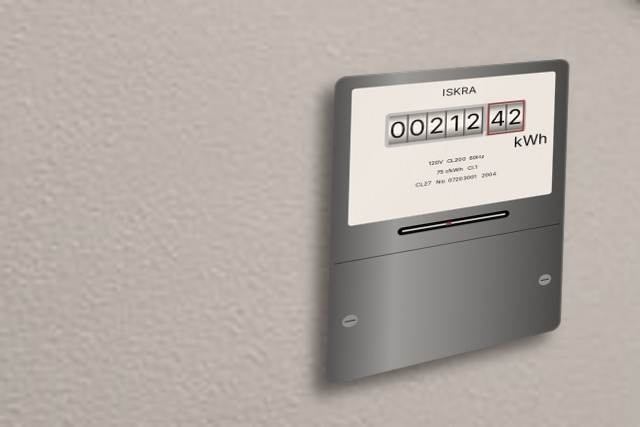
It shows 212.42 kWh
